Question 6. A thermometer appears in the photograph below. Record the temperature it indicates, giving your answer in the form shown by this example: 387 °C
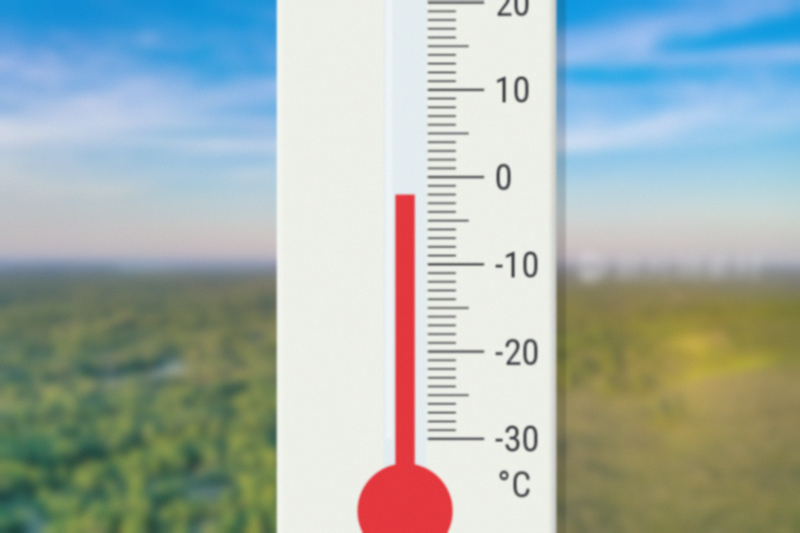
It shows -2 °C
